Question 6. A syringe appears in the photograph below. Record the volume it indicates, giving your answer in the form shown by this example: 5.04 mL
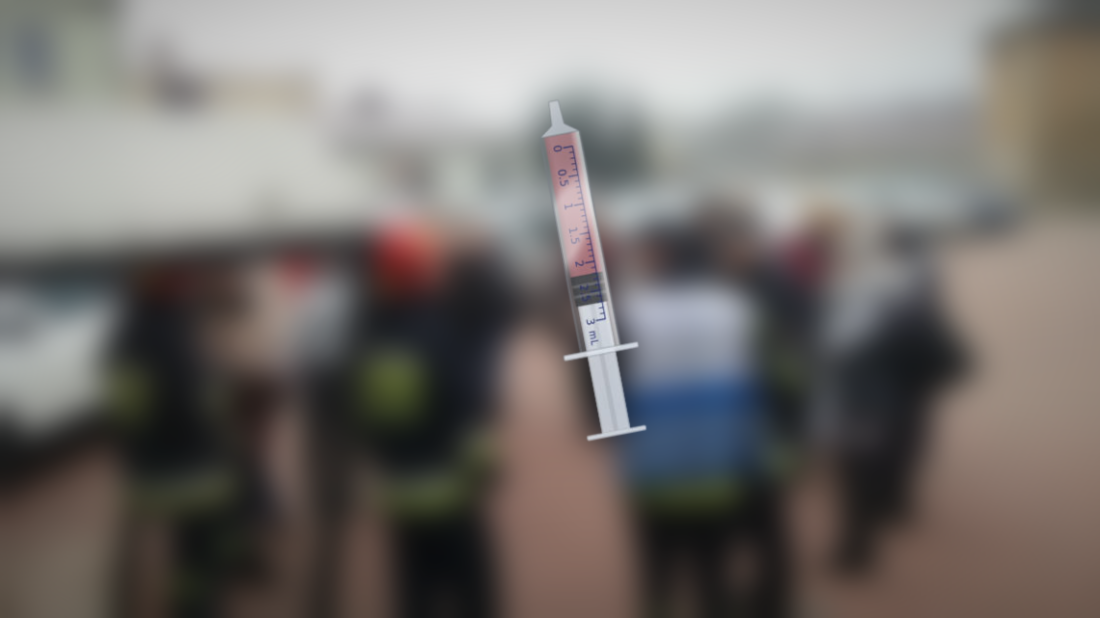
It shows 2.2 mL
